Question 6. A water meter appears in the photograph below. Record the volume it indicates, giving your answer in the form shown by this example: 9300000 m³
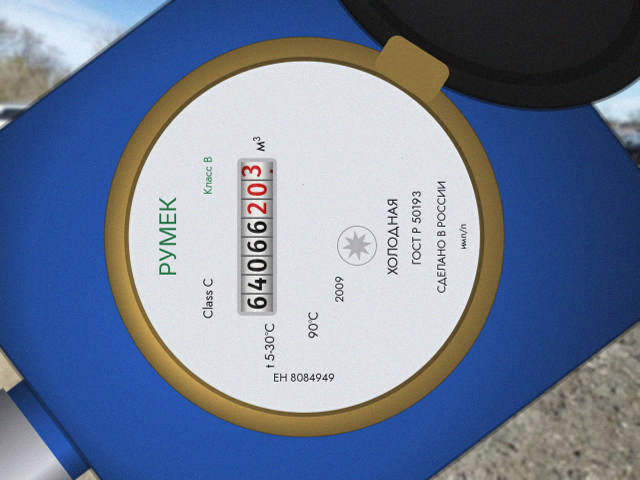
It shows 64066.203 m³
